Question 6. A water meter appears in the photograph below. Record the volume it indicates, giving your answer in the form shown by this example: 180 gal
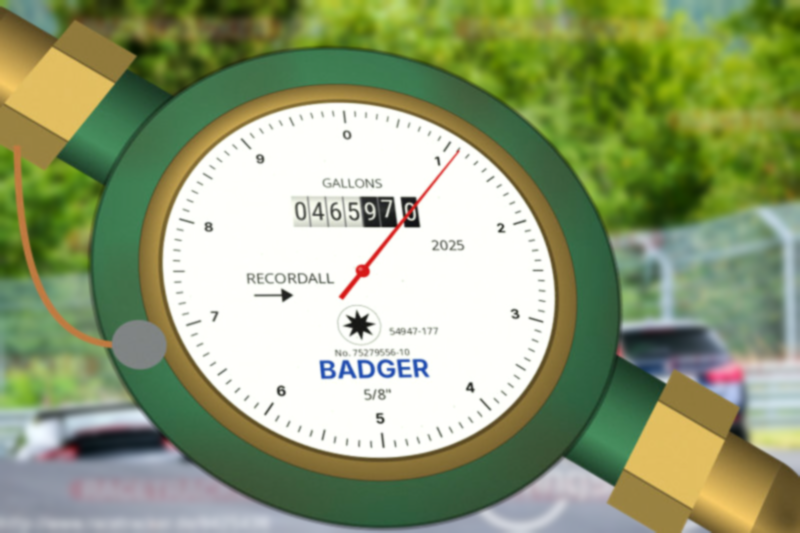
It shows 465971.1 gal
